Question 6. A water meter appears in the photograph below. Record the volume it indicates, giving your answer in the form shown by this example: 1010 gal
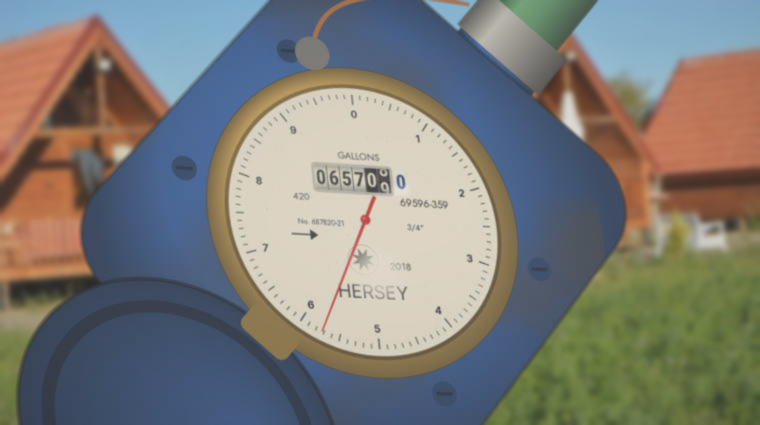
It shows 657085.7 gal
